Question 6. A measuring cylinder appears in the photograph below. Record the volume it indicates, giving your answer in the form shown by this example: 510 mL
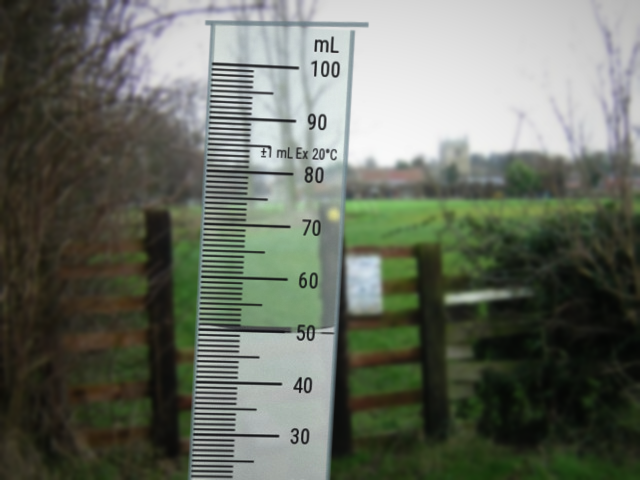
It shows 50 mL
